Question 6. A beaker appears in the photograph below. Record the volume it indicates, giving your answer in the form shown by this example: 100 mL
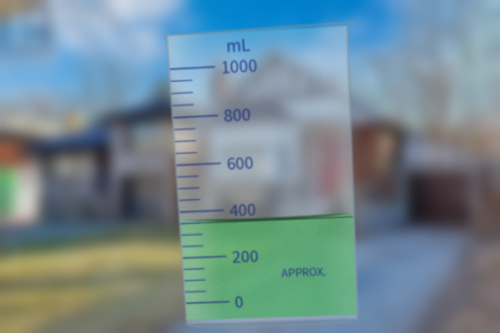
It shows 350 mL
